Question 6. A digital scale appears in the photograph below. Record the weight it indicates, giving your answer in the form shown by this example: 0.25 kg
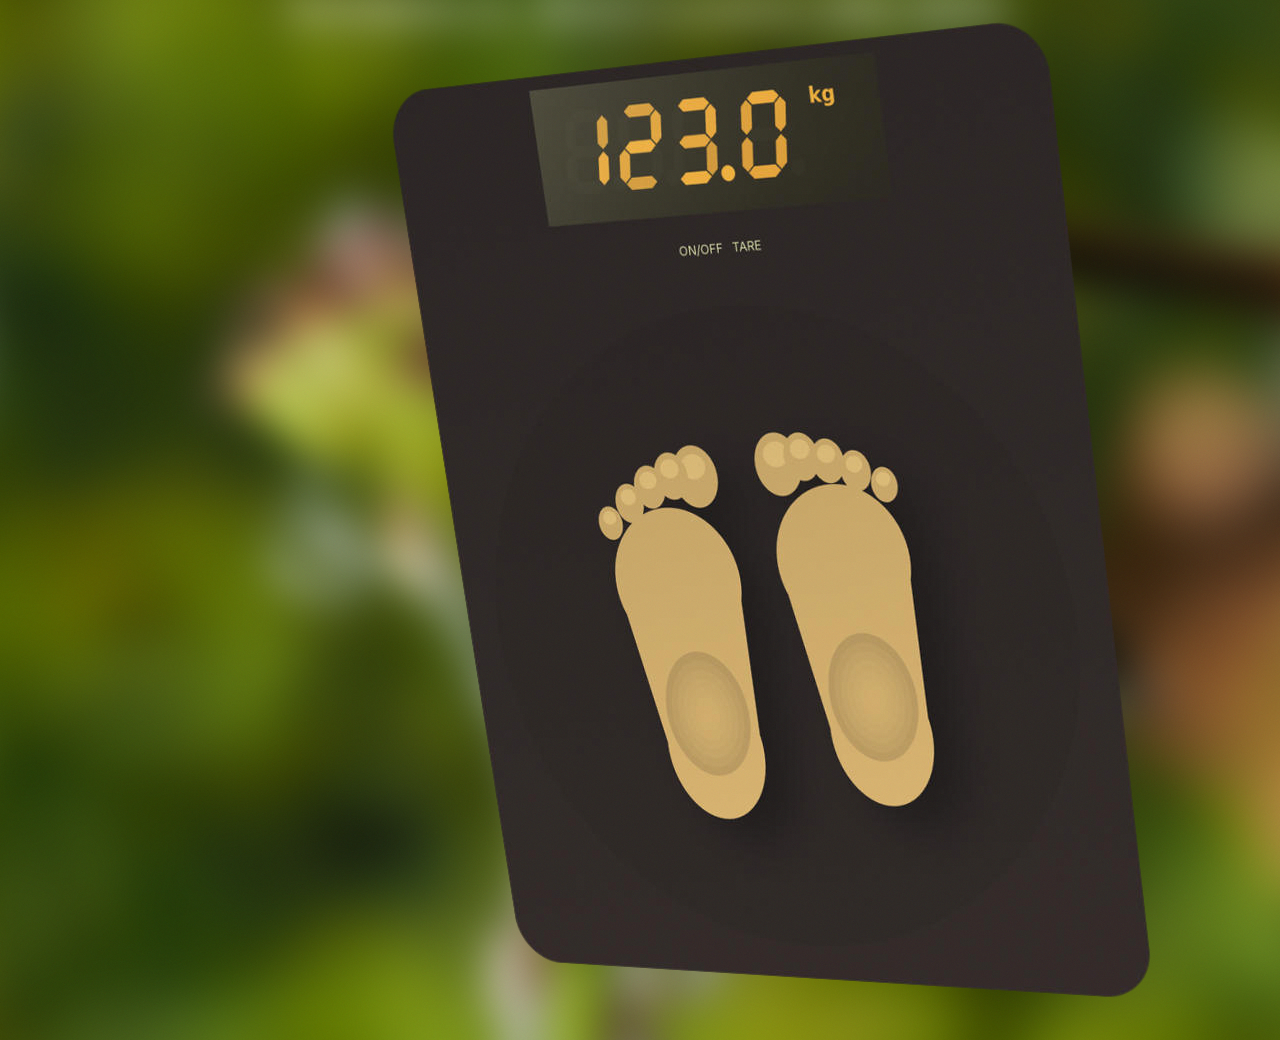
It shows 123.0 kg
